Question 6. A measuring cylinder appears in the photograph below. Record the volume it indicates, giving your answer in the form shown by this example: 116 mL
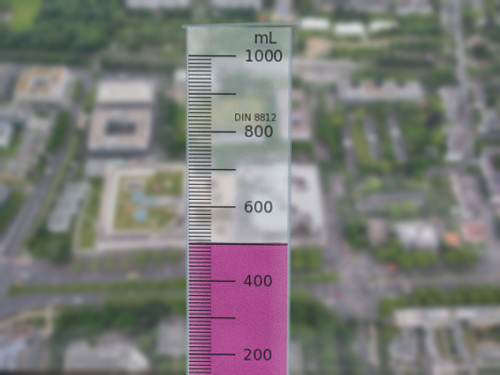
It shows 500 mL
